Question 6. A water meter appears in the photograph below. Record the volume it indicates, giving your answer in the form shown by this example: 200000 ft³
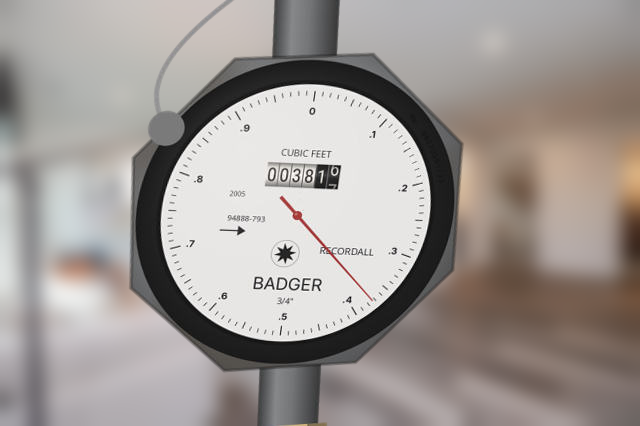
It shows 3816.37 ft³
